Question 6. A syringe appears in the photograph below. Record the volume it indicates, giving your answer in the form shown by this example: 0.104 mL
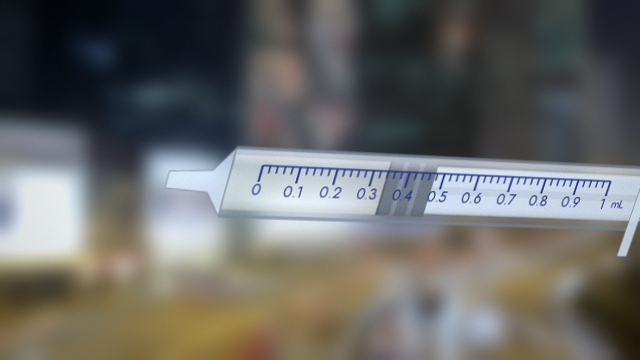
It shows 0.34 mL
